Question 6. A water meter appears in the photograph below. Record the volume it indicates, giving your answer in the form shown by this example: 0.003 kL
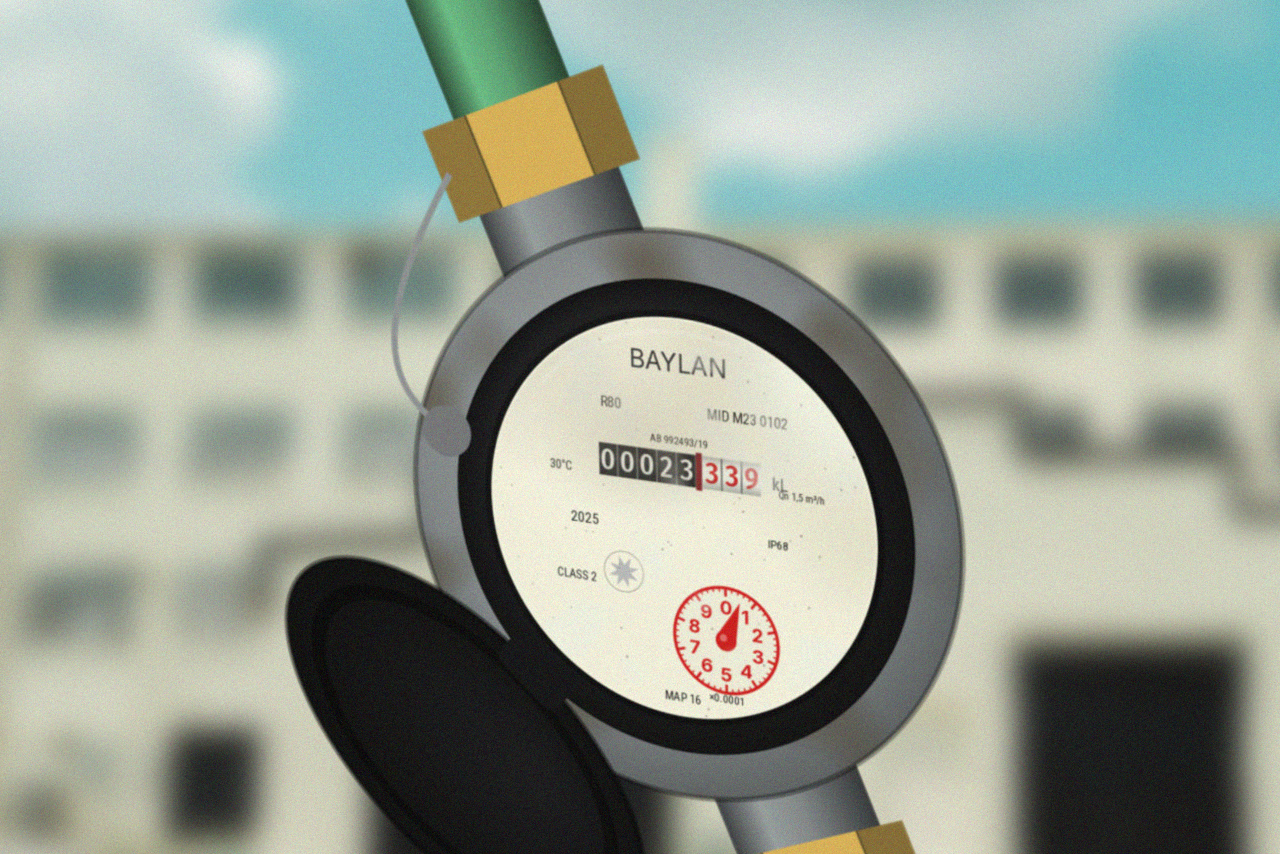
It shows 23.3390 kL
